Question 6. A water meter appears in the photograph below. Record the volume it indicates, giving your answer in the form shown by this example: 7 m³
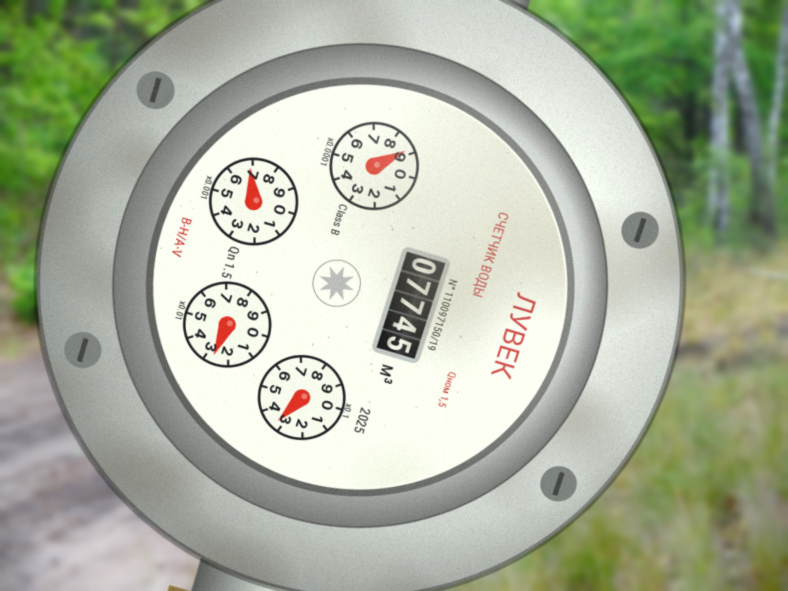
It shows 7745.3268 m³
